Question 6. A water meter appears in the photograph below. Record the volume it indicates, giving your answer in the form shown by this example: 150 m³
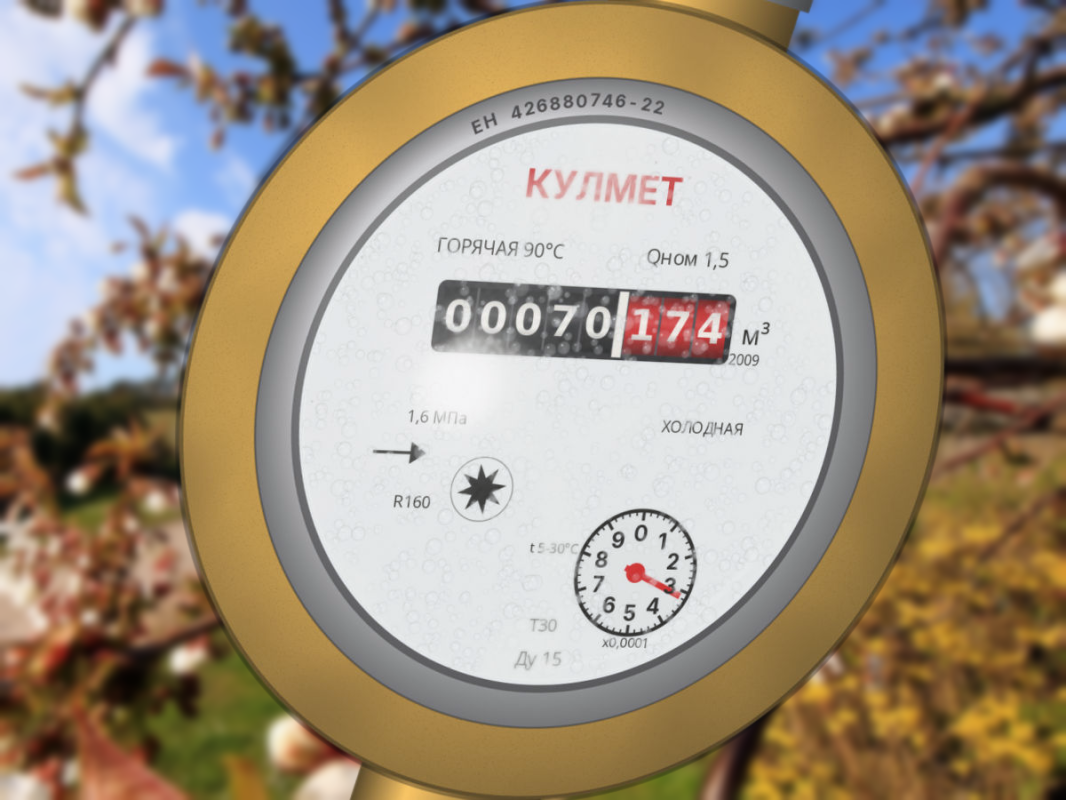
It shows 70.1743 m³
